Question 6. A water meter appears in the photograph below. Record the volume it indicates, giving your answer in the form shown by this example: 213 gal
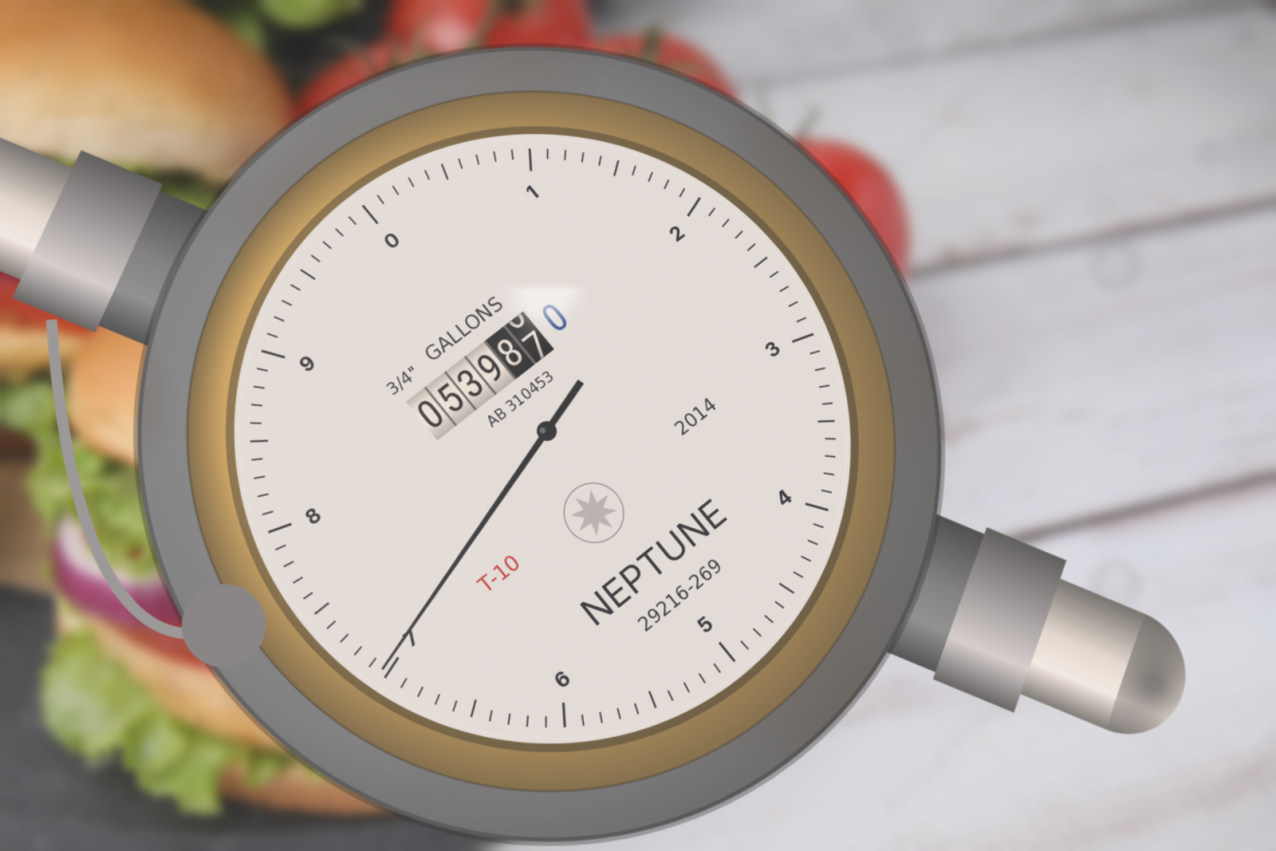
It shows 539867.0 gal
